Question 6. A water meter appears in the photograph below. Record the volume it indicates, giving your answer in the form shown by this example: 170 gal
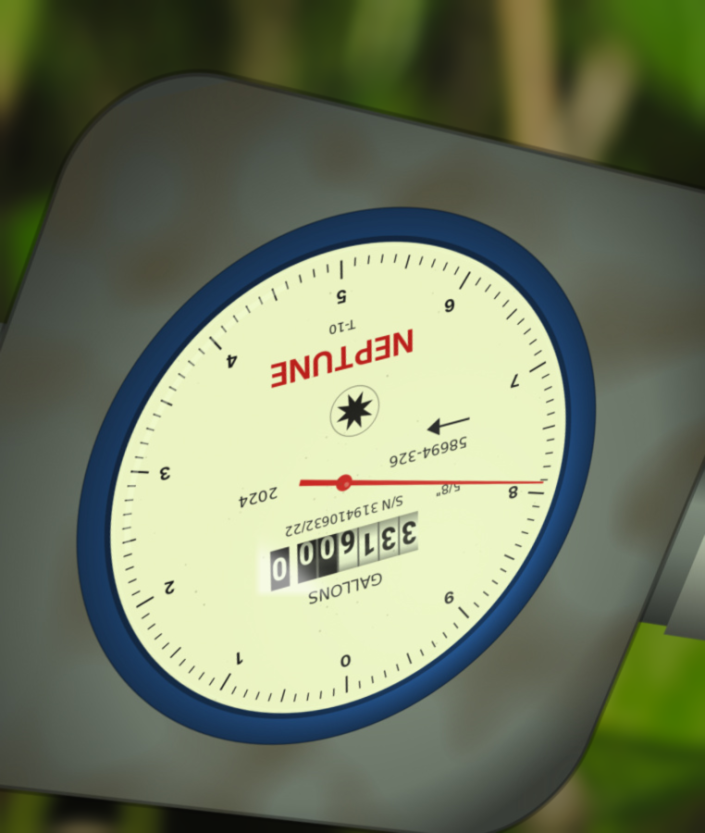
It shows 3315997.9 gal
